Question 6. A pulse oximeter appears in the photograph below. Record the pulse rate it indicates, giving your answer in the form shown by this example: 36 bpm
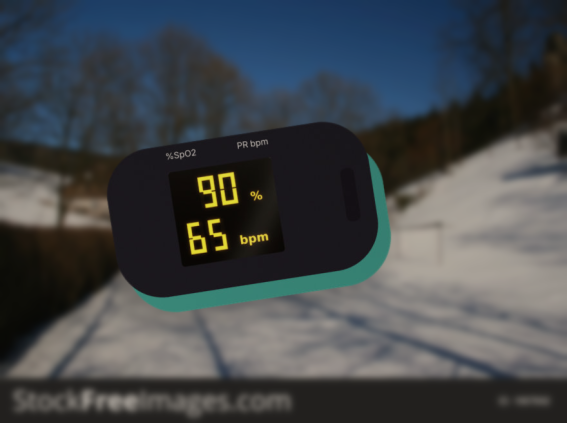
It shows 65 bpm
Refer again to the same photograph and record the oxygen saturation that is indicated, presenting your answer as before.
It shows 90 %
